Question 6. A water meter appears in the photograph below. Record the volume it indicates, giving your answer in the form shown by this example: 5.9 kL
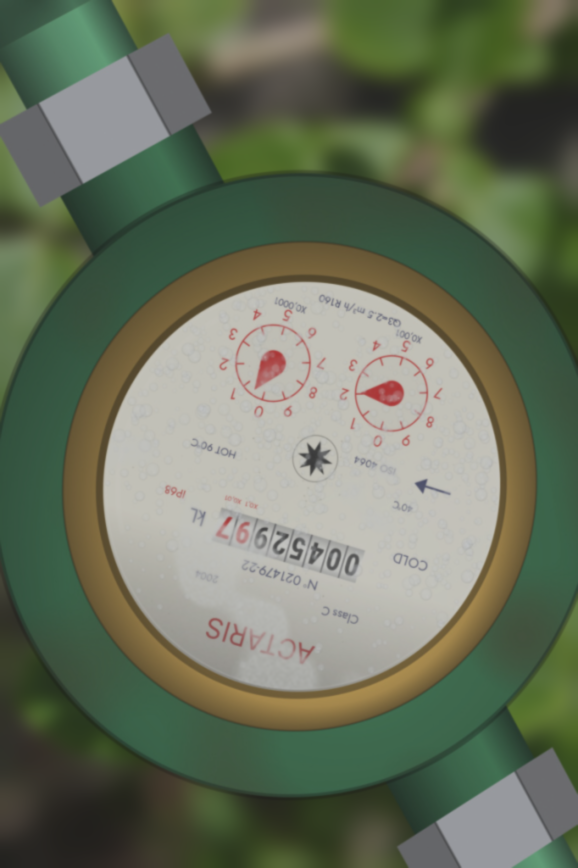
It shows 4529.9720 kL
